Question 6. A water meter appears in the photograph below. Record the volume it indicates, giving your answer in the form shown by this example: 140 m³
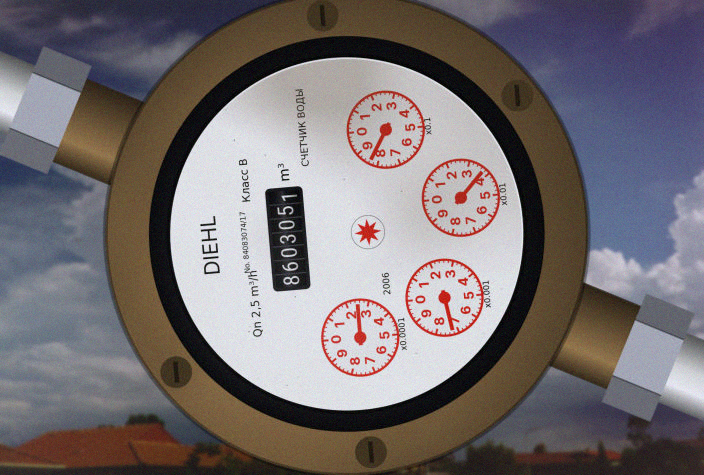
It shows 8603050.8372 m³
